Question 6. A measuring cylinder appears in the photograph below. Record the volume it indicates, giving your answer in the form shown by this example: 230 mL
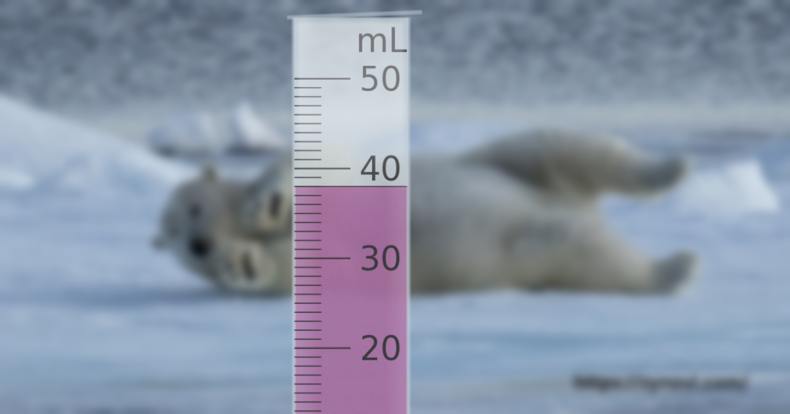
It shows 38 mL
